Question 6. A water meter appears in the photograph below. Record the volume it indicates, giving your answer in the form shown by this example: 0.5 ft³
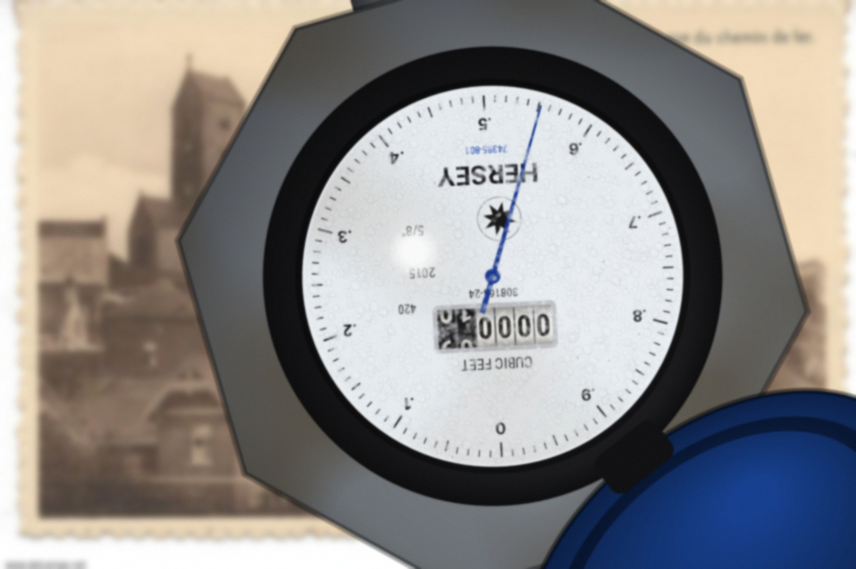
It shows 9.55 ft³
